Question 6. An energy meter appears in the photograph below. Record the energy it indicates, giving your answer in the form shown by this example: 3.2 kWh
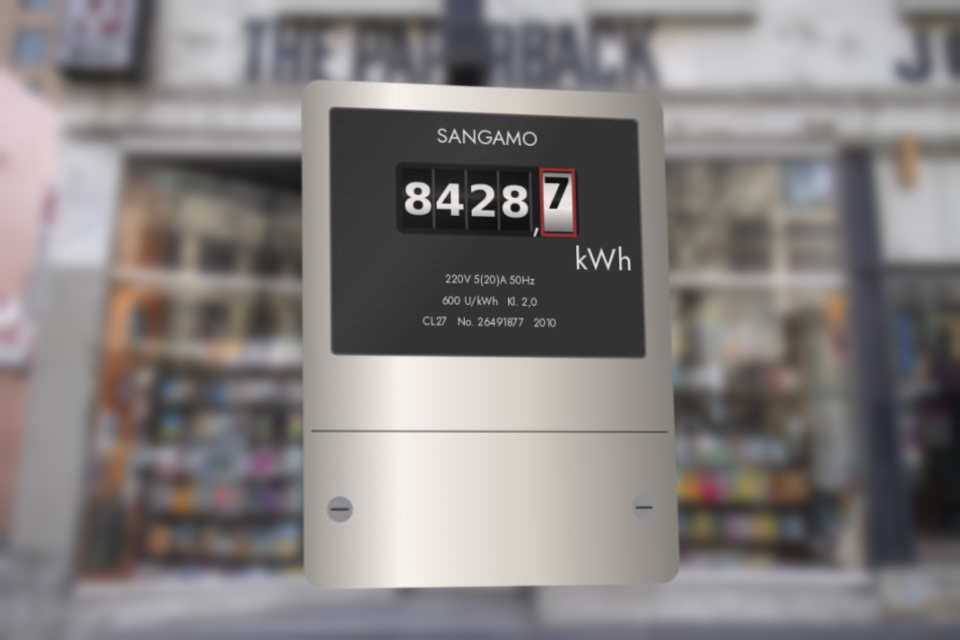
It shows 8428.7 kWh
